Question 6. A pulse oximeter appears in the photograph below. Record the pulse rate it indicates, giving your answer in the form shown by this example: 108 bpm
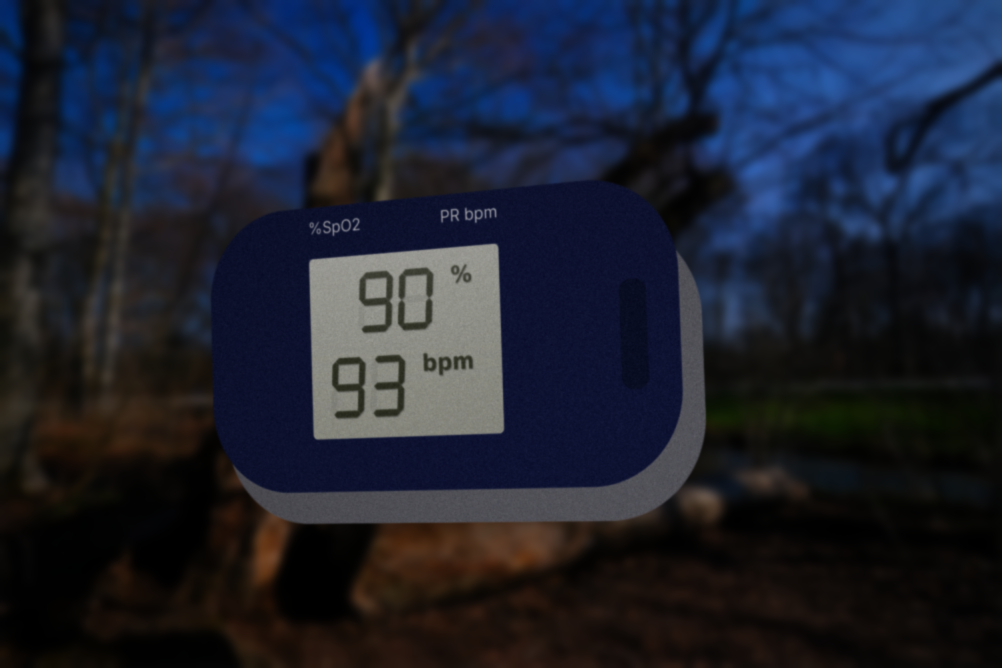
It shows 93 bpm
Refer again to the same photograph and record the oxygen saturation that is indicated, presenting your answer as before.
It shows 90 %
